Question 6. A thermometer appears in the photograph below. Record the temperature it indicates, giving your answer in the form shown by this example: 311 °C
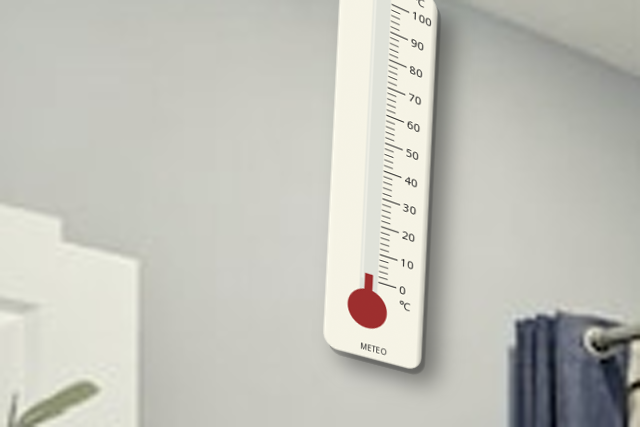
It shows 2 °C
